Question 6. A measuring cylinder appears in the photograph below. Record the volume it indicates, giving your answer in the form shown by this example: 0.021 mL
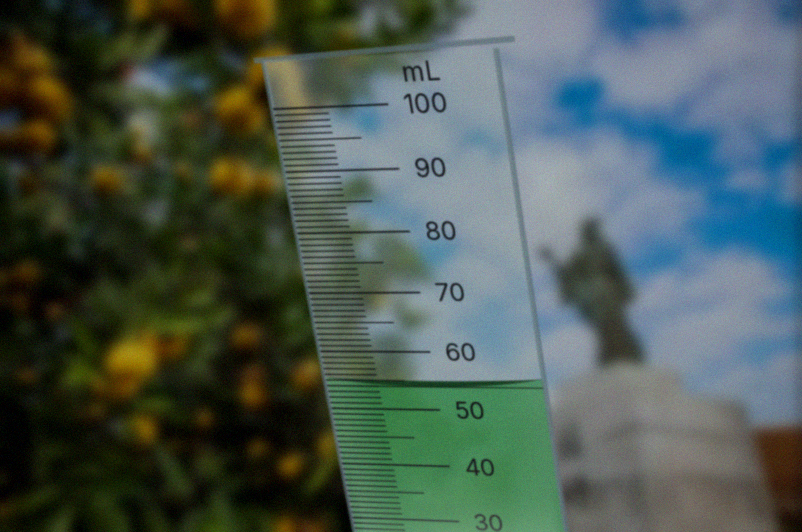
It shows 54 mL
